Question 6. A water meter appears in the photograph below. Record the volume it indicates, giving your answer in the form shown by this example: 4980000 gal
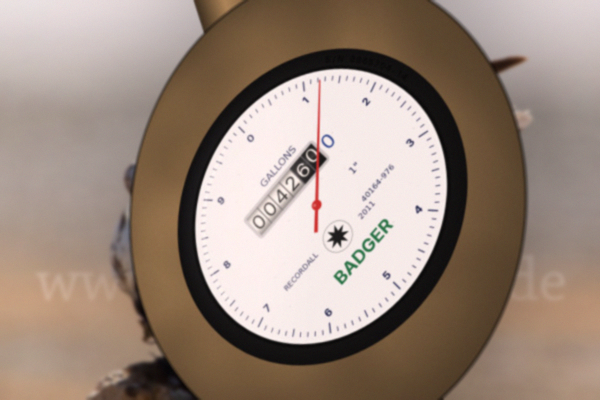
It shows 42601.2 gal
